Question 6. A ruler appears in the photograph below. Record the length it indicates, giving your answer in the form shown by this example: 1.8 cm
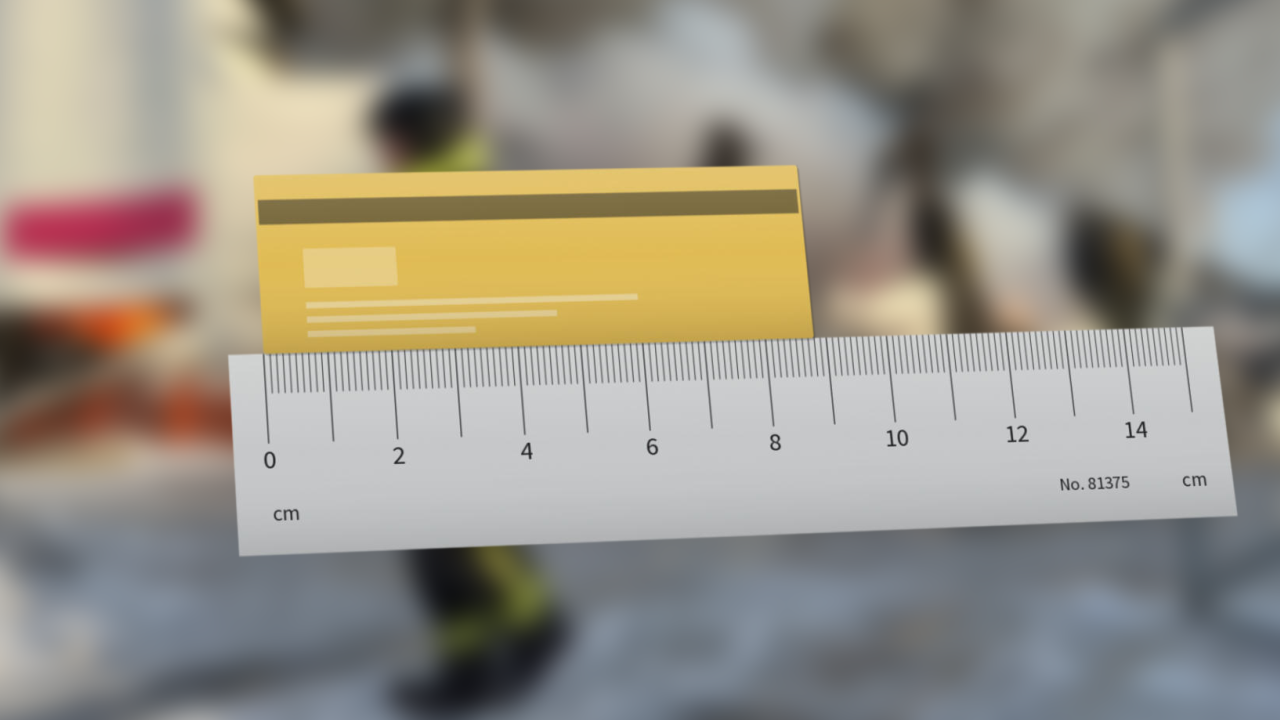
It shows 8.8 cm
